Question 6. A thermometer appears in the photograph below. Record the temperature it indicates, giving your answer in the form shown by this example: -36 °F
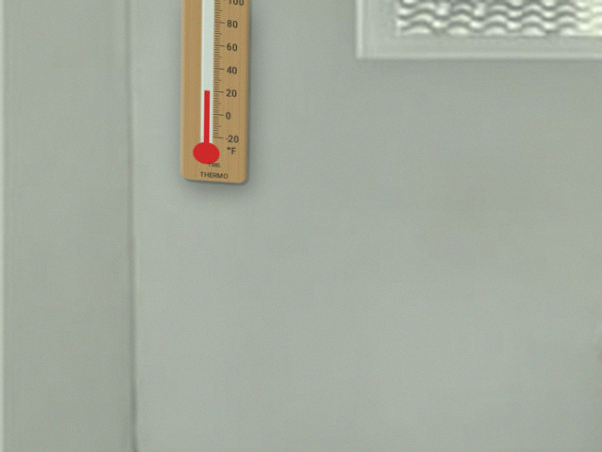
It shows 20 °F
